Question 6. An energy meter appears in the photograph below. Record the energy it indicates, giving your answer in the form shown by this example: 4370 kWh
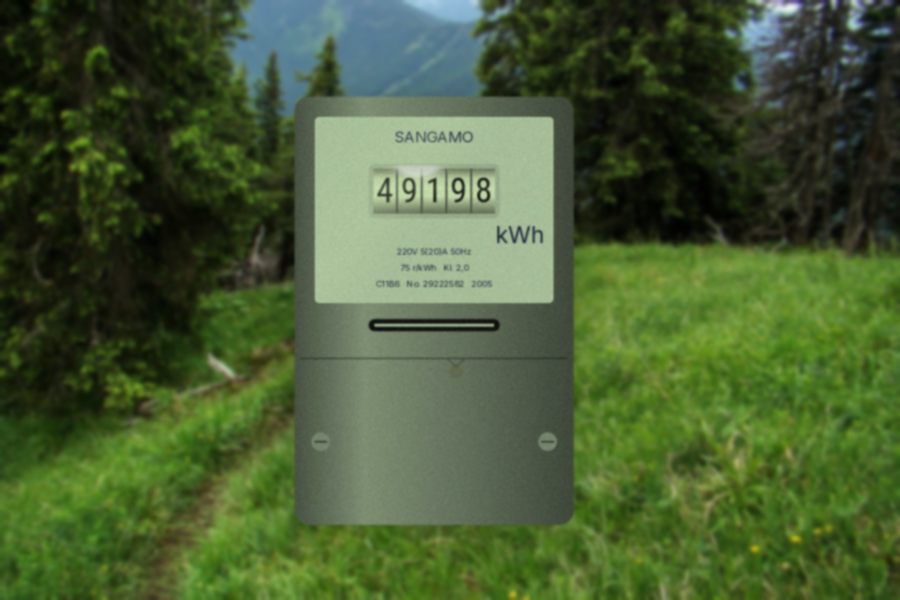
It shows 49198 kWh
